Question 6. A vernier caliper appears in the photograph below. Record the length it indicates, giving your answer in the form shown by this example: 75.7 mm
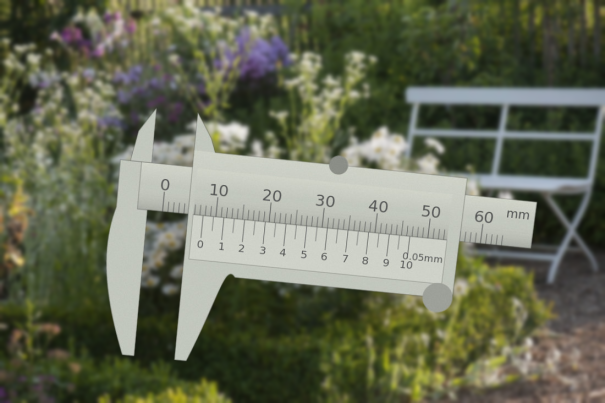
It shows 7.6 mm
